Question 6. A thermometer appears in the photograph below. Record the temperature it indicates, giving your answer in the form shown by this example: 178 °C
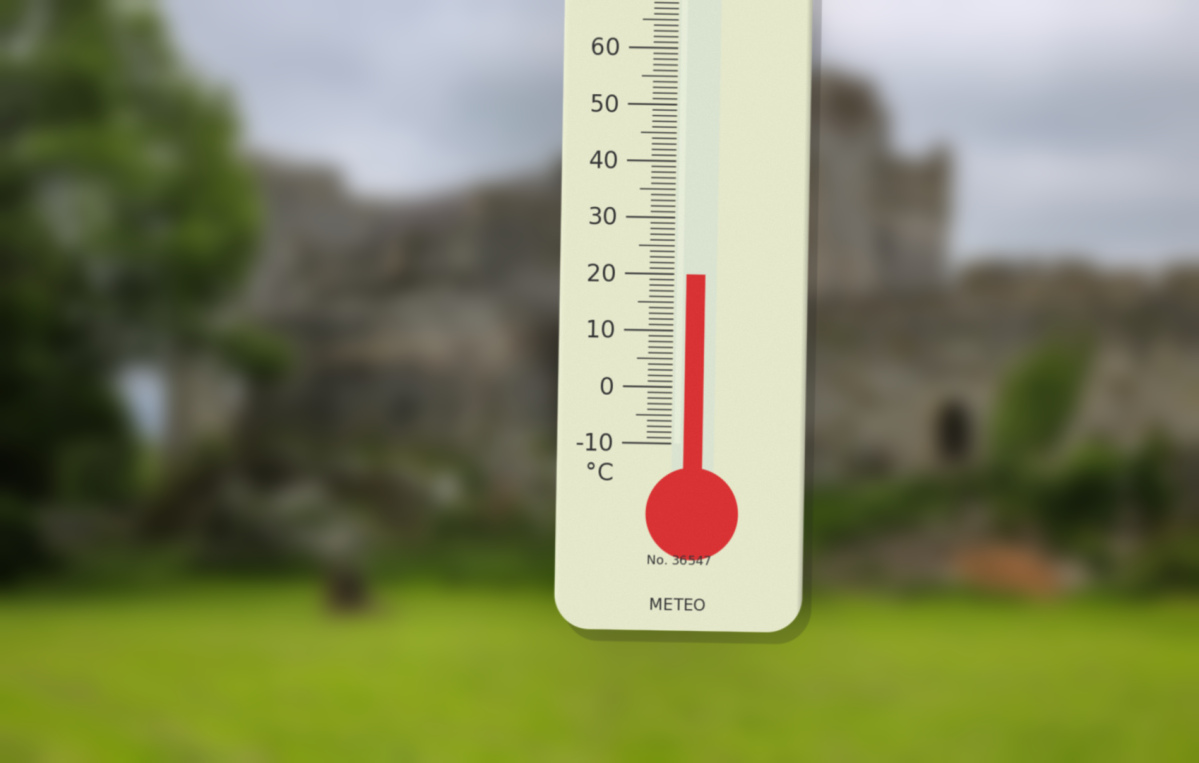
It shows 20 °C
